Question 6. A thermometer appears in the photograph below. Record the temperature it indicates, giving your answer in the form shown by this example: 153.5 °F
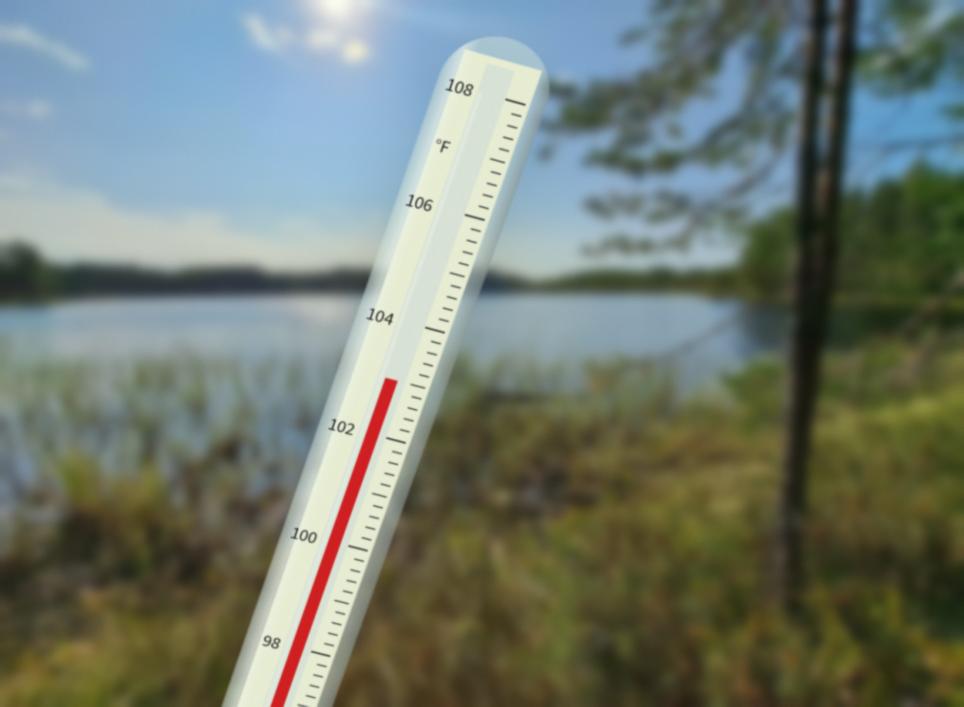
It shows 103 °F
